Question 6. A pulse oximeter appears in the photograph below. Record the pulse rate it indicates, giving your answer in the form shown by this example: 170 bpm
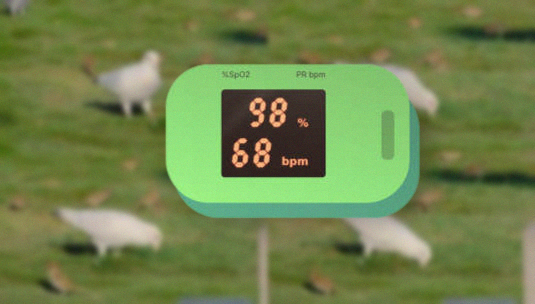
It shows 68 bpm
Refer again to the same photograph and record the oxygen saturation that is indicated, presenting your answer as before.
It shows 98 %
